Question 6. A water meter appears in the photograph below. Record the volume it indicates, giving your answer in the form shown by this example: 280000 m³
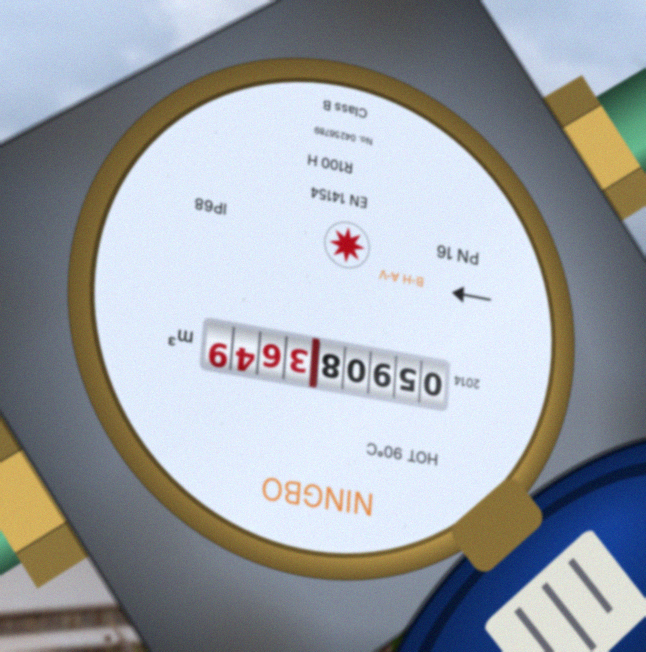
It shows 5908.3649 m³
